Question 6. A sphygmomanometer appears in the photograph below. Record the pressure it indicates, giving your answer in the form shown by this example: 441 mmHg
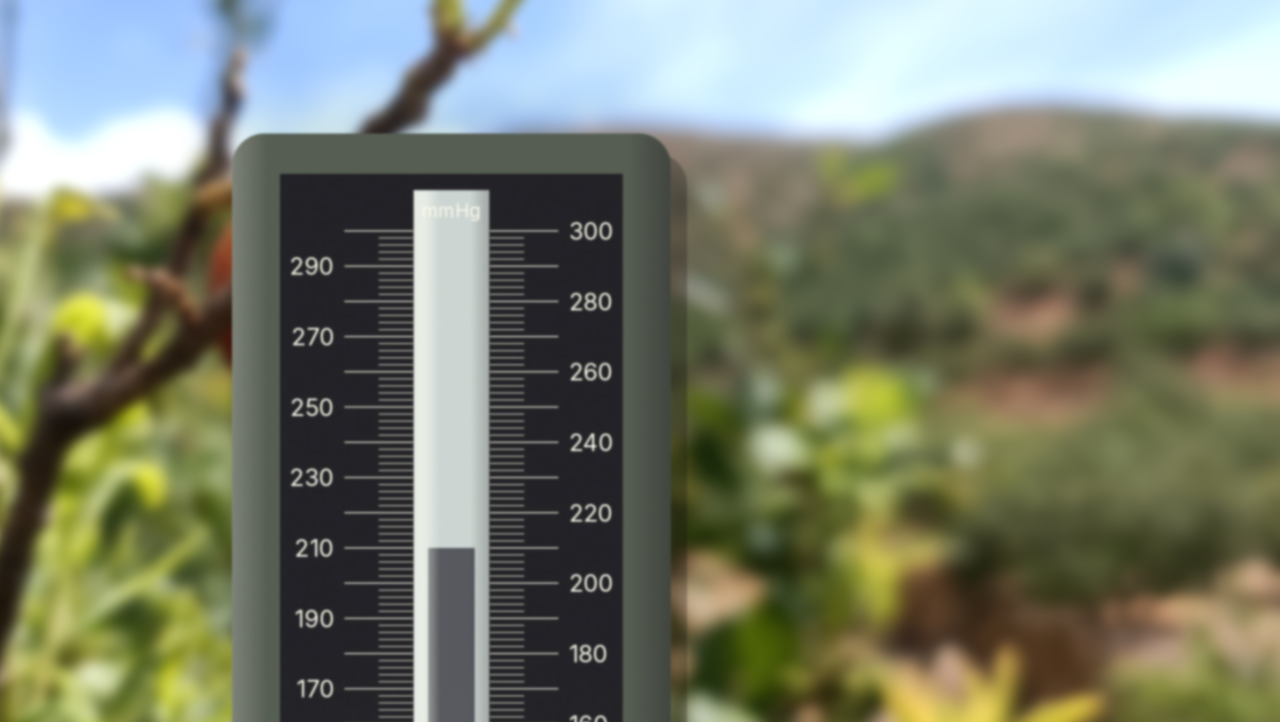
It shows 210 mmHg
